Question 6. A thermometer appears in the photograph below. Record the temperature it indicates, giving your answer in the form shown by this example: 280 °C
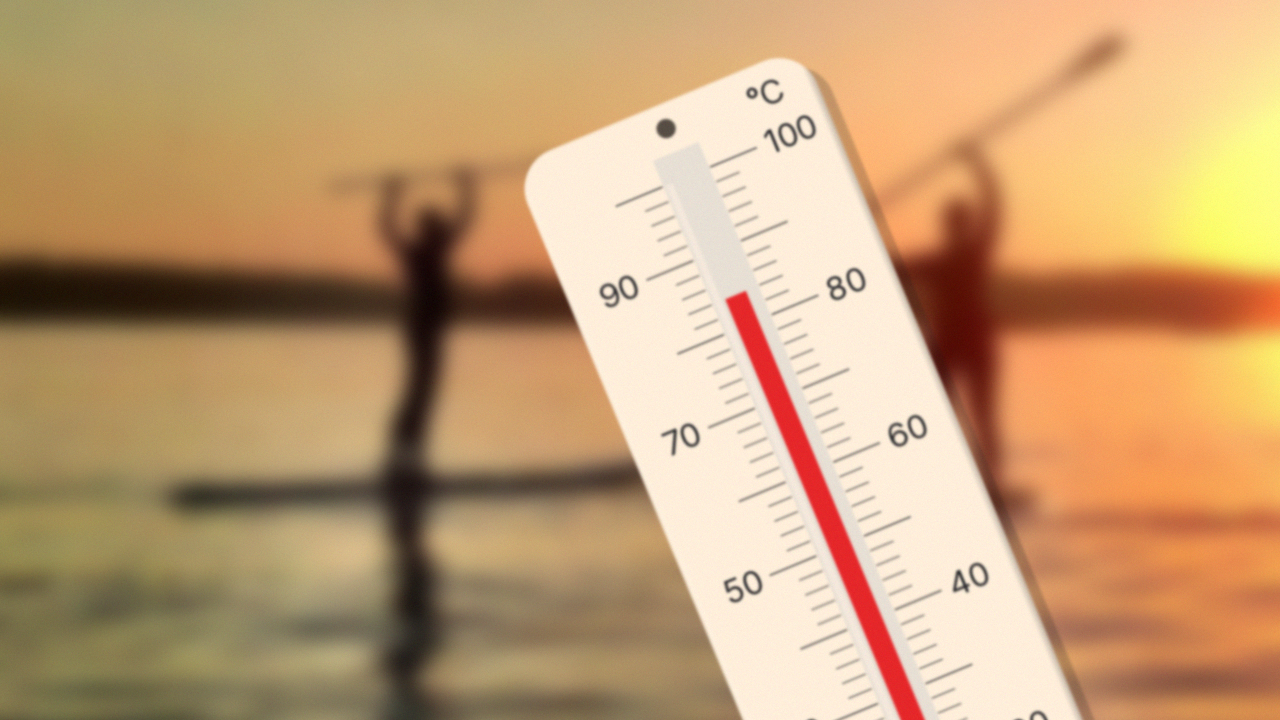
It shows 84 °C
